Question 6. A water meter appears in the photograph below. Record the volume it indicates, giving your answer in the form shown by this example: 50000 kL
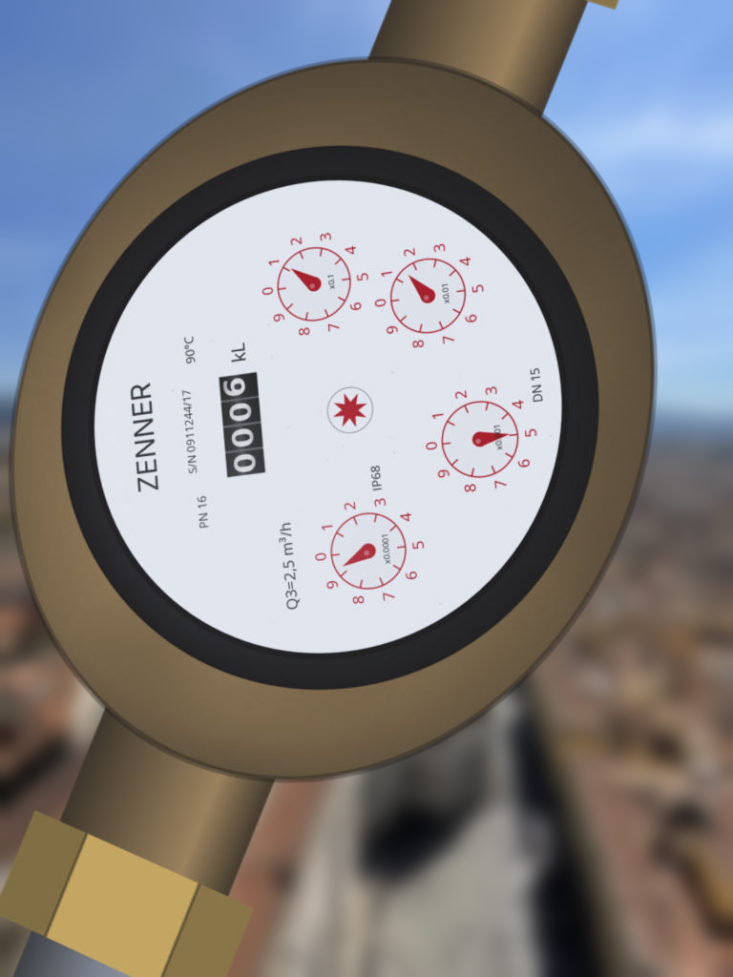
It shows 6.1149 kL
